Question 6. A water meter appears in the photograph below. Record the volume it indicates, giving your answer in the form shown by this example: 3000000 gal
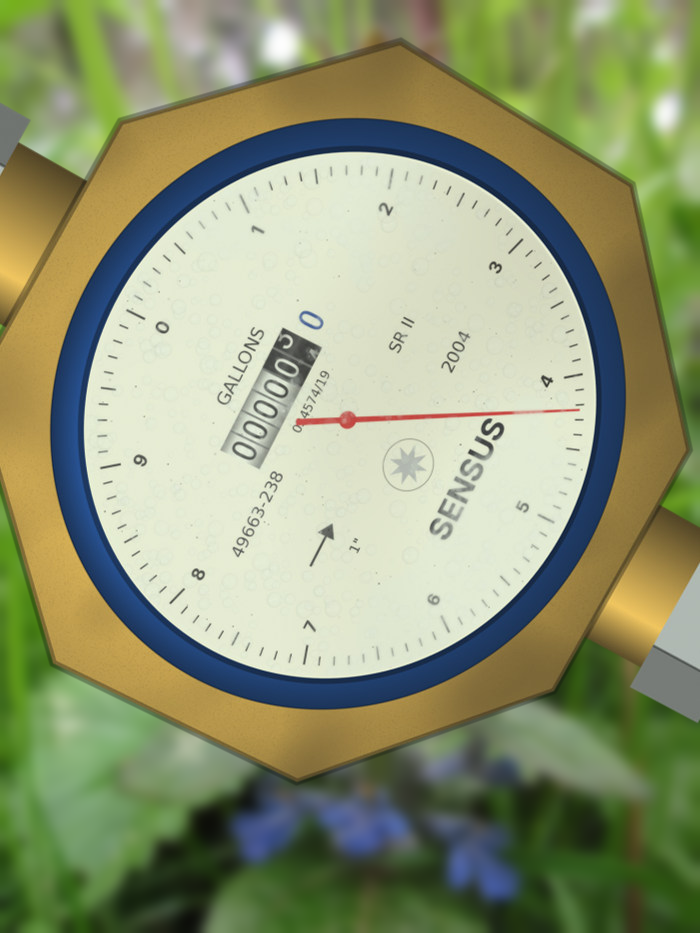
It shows 34.2 gal
